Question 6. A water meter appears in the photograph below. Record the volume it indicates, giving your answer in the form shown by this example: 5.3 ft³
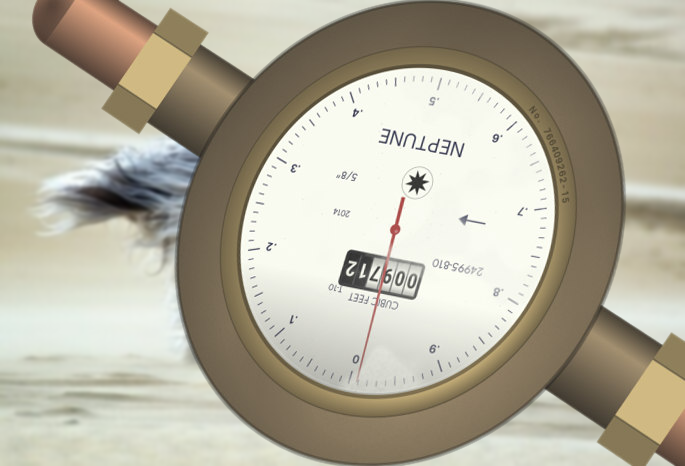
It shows 9711.99 ft³
